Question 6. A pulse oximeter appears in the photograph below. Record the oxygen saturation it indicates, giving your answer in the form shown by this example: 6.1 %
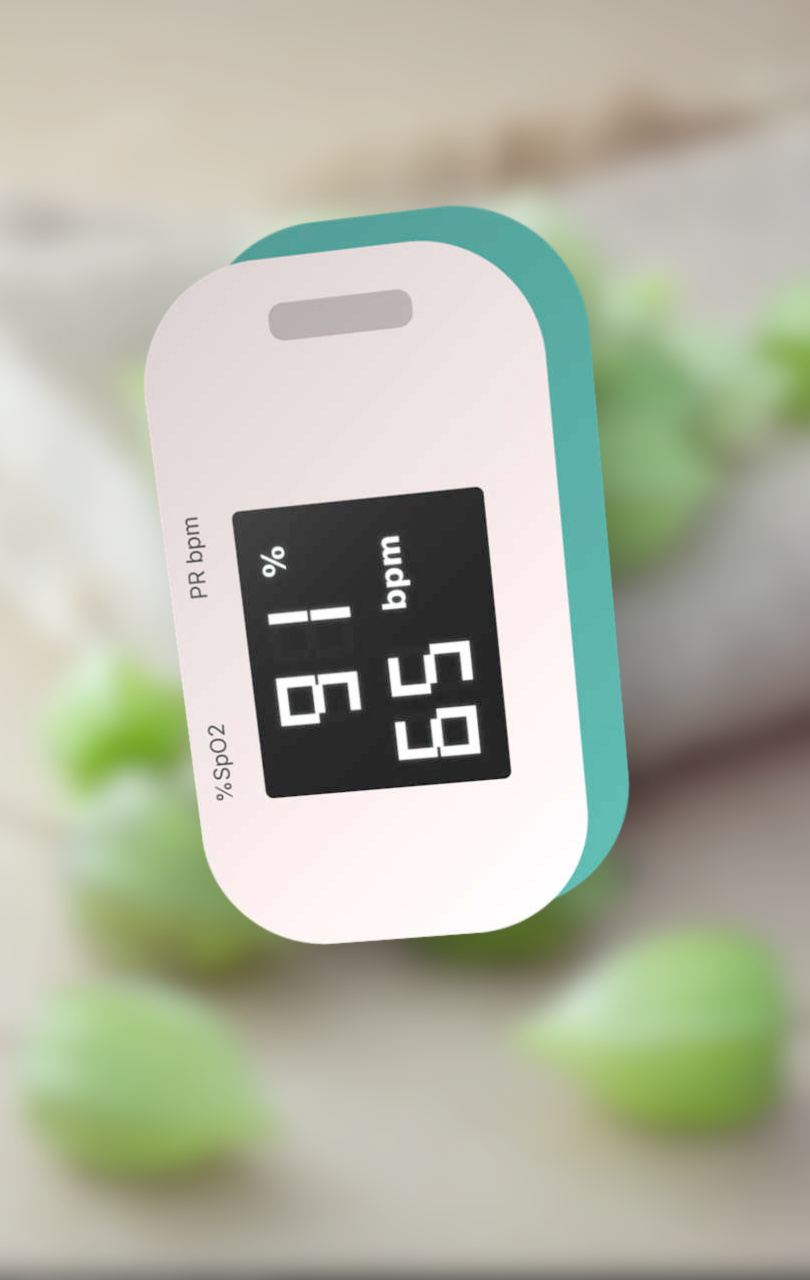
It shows 91 %
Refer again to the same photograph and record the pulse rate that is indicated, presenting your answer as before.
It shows 65 bpm
